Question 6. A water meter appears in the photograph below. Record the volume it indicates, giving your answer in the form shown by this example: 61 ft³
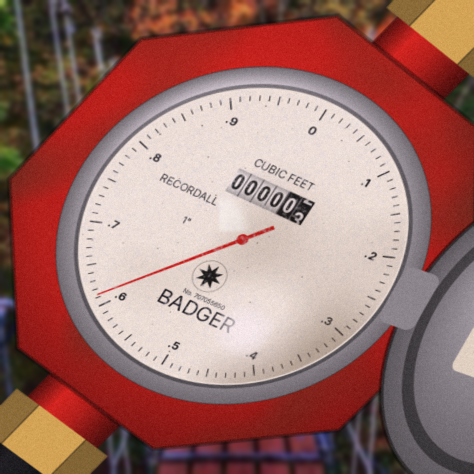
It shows 2.61 ft³
